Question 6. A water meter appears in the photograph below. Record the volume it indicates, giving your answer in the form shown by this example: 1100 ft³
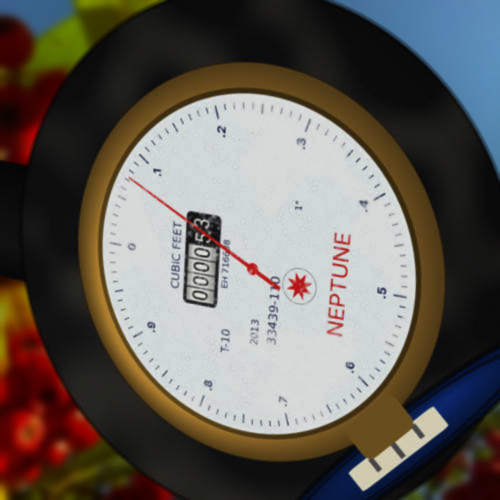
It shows 53.07 ft³
